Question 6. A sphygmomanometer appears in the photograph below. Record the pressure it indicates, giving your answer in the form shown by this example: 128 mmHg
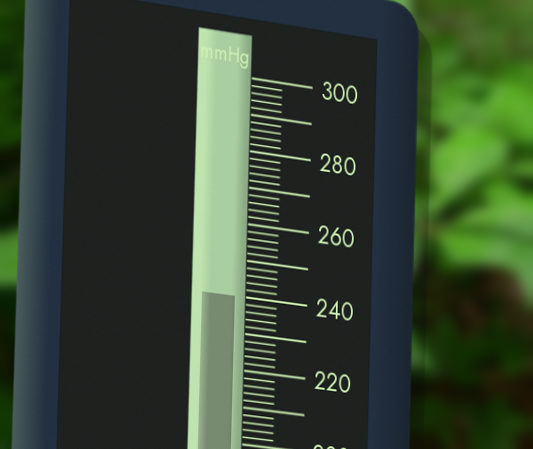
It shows 240 mmHg
